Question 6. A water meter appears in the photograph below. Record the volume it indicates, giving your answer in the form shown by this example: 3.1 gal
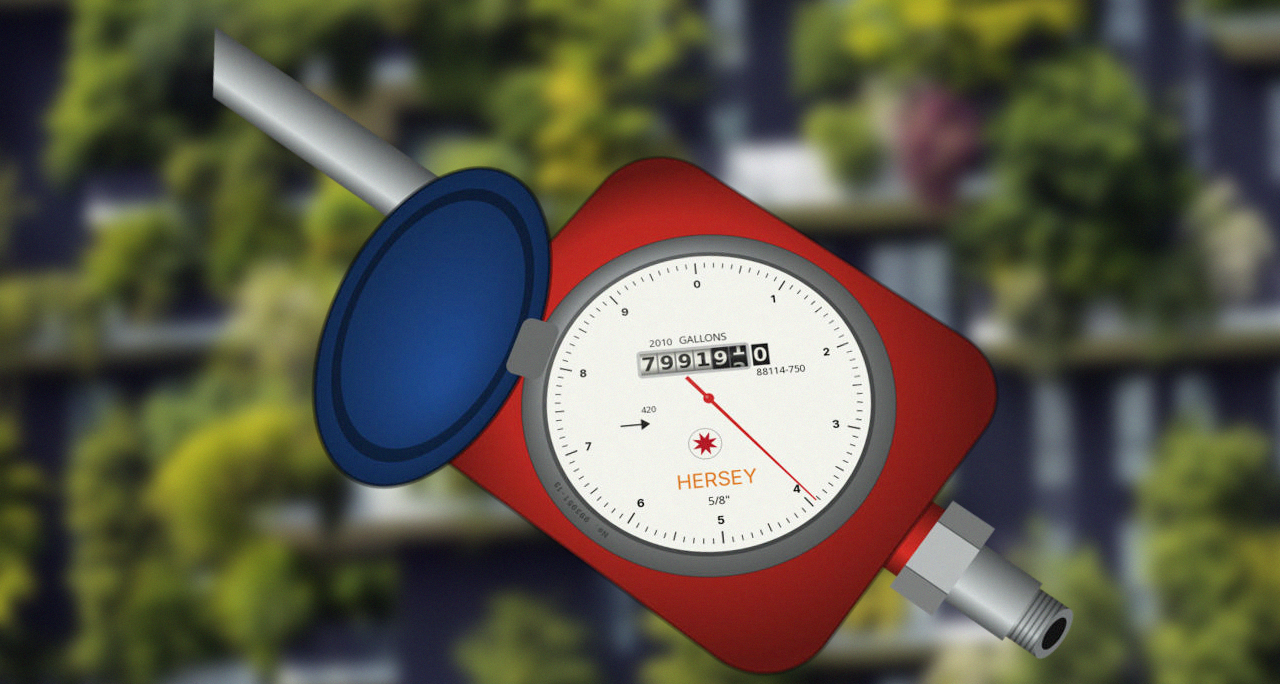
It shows 7991913.9 gal
